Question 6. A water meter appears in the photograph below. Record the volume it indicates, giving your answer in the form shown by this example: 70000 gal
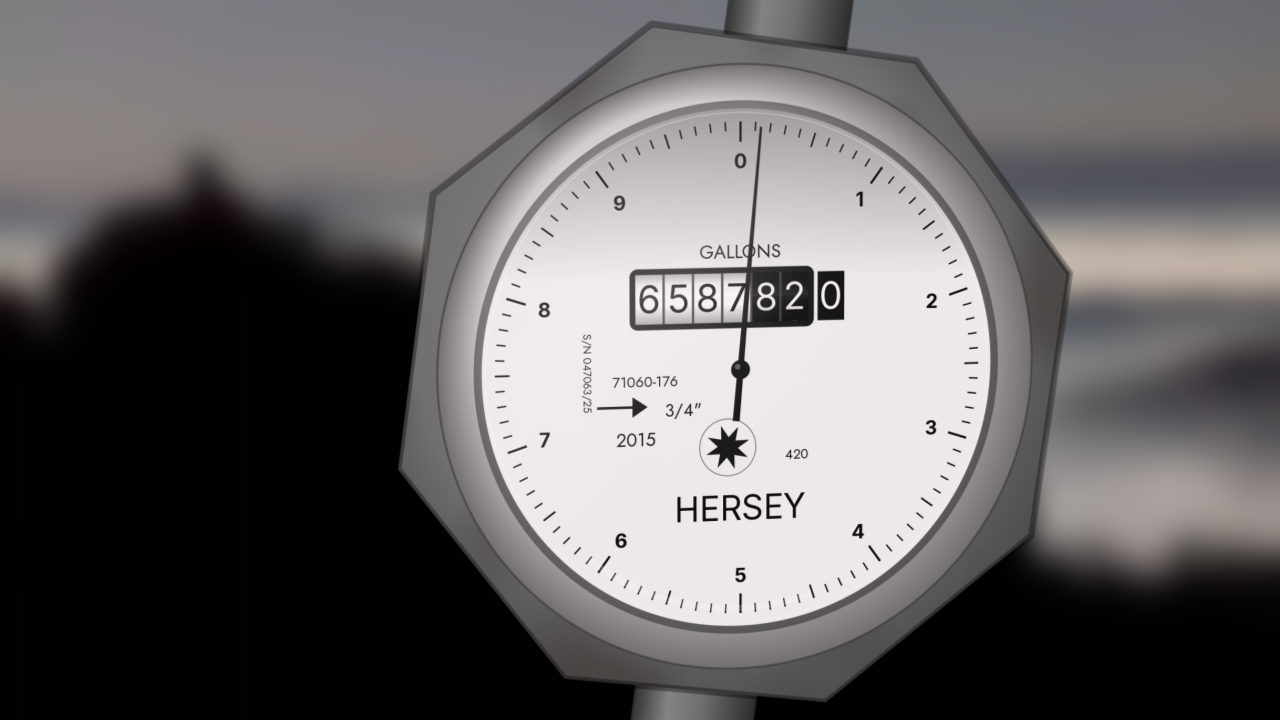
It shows 6587820.1 gal
